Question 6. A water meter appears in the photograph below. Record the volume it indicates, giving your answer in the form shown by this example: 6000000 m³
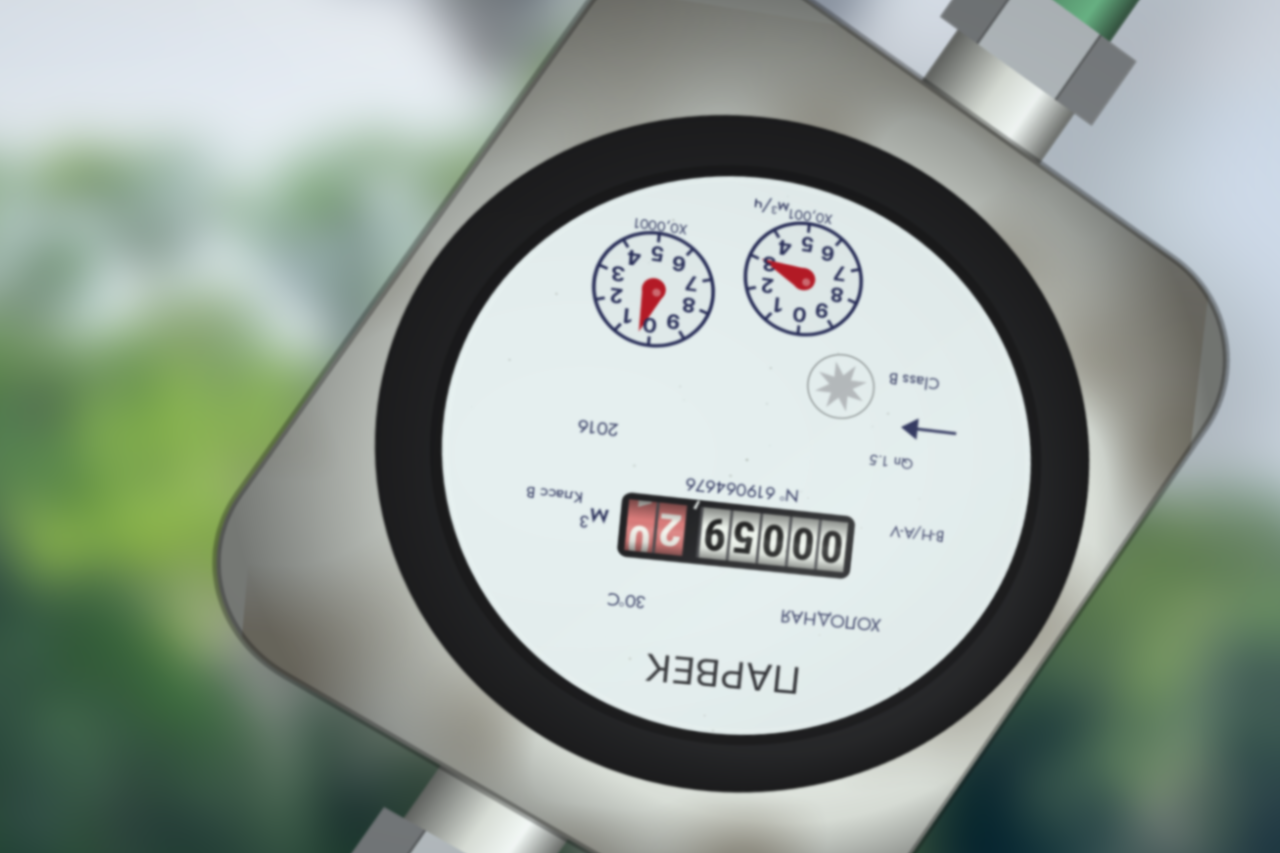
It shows 59.2030 m³
